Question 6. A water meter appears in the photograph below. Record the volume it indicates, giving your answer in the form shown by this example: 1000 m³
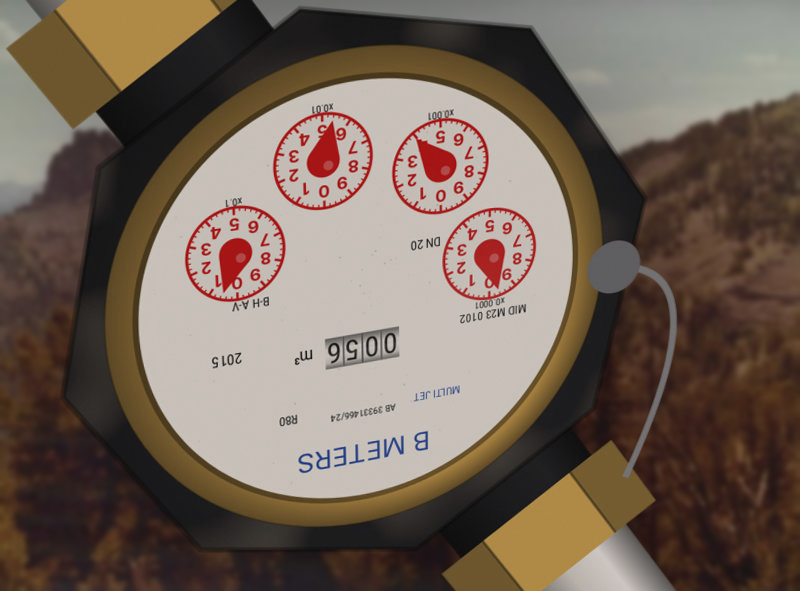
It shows 56.0539 m³
